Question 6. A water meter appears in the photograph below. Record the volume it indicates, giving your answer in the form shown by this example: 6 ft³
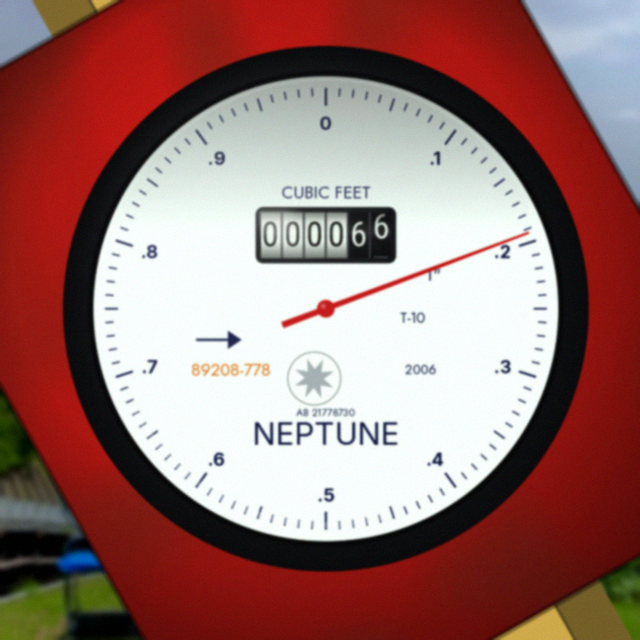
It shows 66.19 ft³
